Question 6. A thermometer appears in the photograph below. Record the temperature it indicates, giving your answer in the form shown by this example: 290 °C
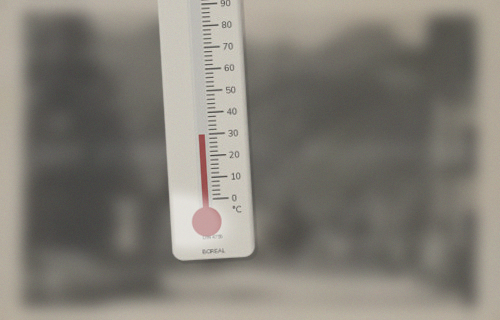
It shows 30 °C
